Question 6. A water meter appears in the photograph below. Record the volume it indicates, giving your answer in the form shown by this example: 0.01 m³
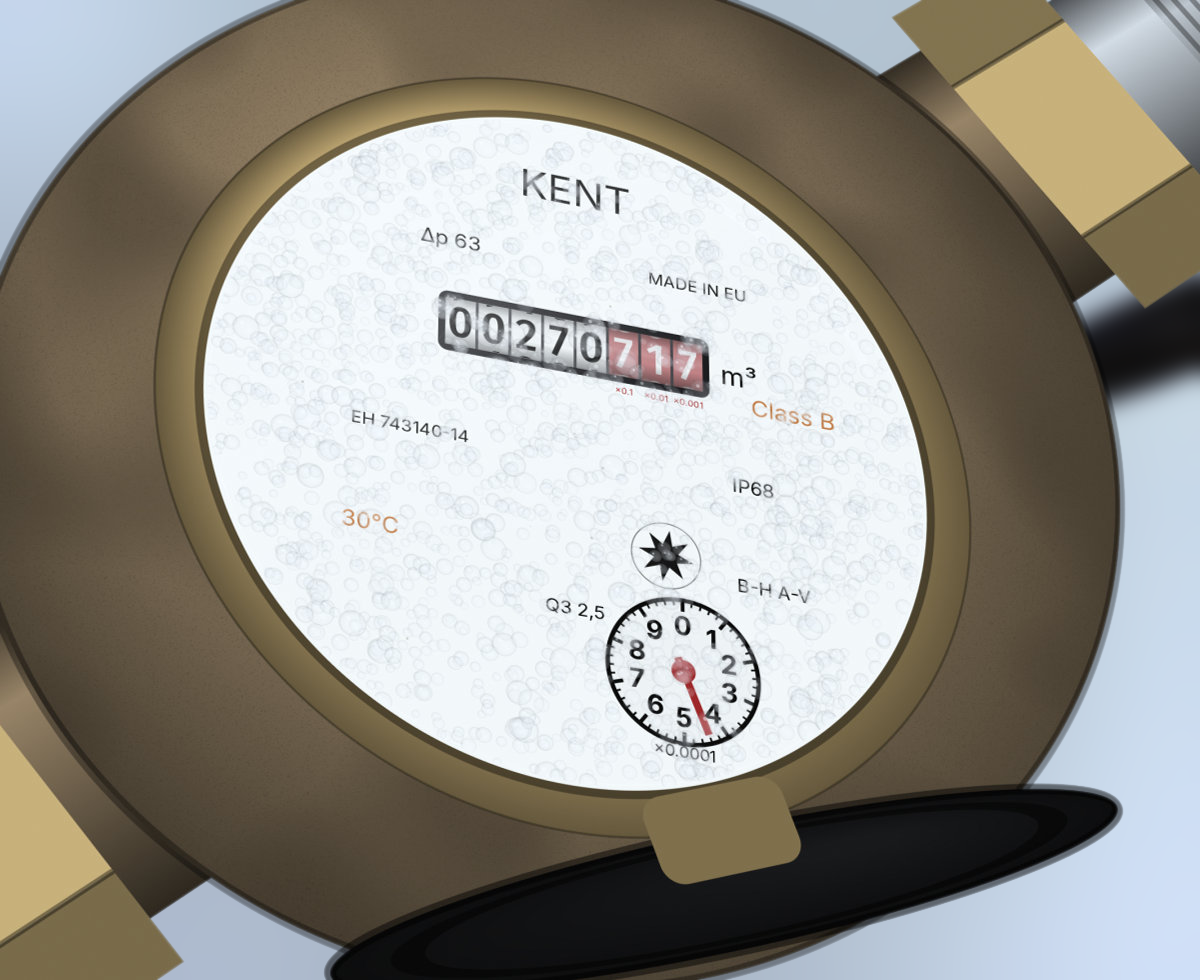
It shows 270.7174 m³
